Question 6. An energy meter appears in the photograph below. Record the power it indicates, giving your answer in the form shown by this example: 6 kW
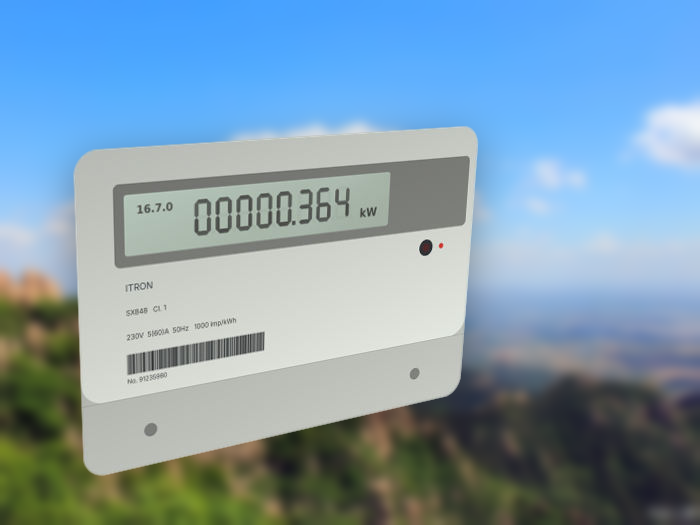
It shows 0.364 kW
